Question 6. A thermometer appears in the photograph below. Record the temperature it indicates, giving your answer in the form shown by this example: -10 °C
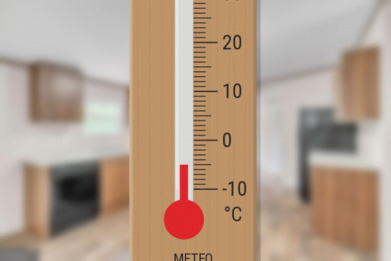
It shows -5 °C
